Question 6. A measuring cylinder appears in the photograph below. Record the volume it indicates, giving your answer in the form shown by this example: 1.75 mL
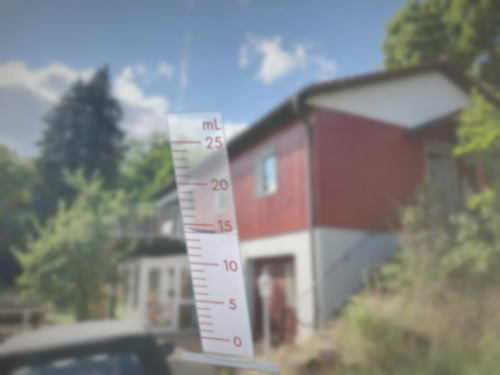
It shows 14 mL
